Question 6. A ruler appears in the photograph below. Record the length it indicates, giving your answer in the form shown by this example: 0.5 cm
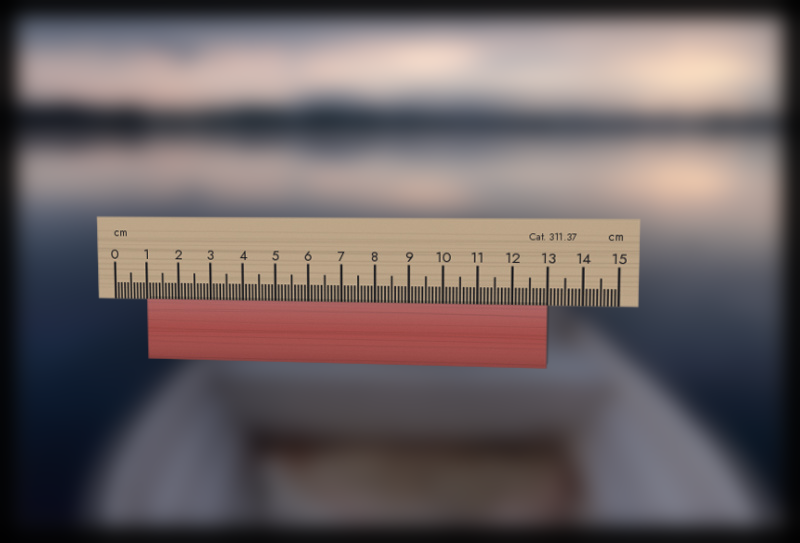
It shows 12 cm
